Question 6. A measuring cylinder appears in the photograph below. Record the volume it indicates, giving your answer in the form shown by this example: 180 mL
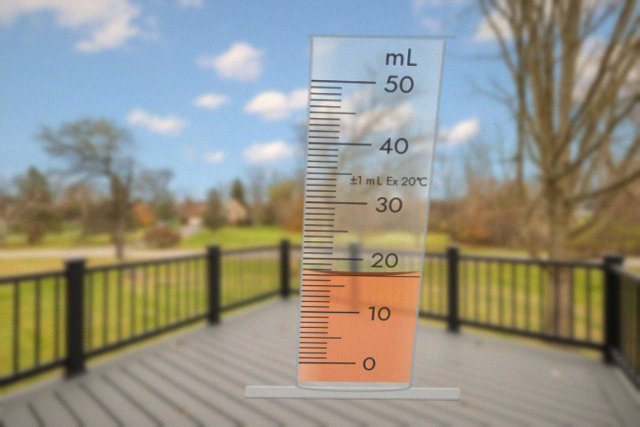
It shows 17 mL
